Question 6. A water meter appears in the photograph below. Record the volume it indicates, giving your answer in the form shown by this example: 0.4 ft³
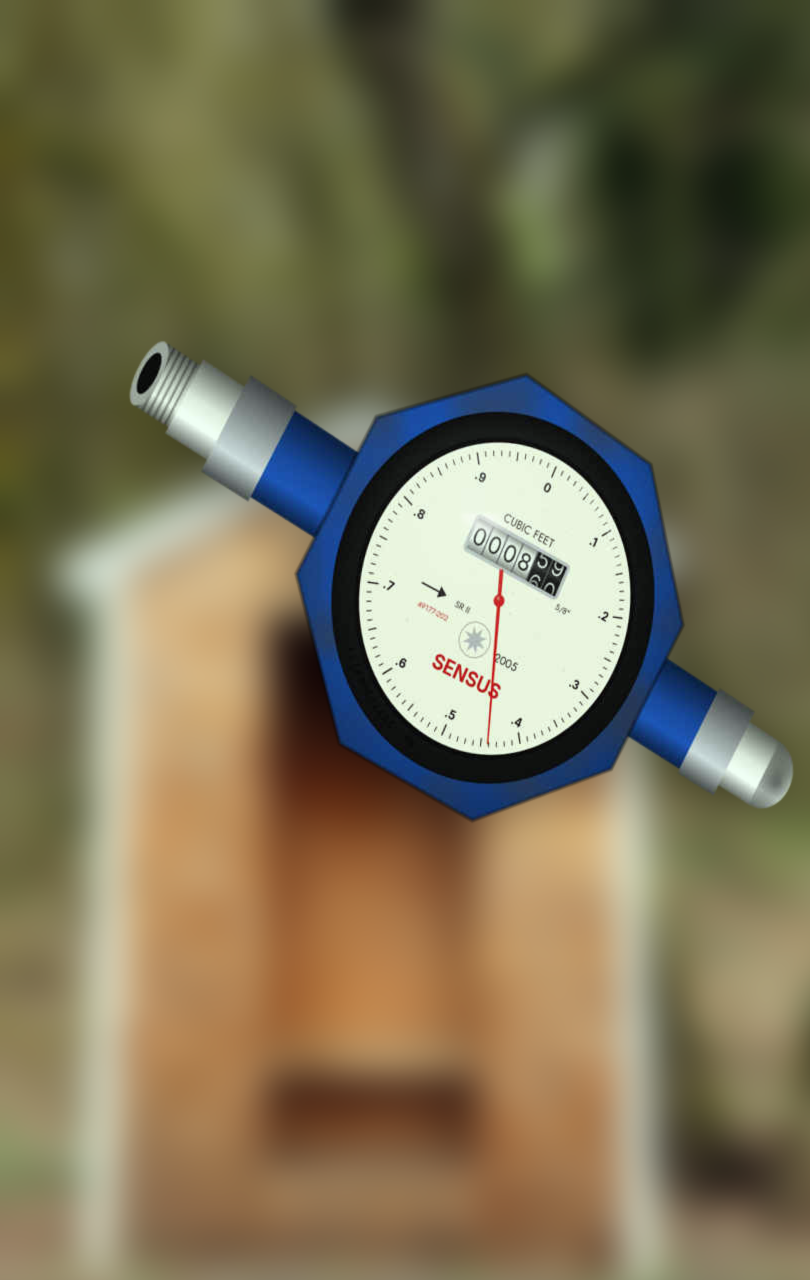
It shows 859.44 ft³
